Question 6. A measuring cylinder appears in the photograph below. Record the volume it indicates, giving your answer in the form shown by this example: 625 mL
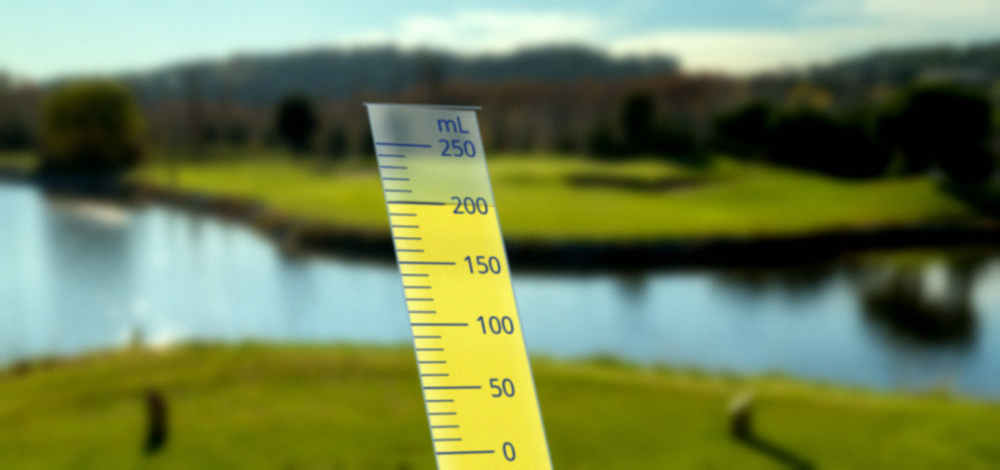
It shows 200 mL
